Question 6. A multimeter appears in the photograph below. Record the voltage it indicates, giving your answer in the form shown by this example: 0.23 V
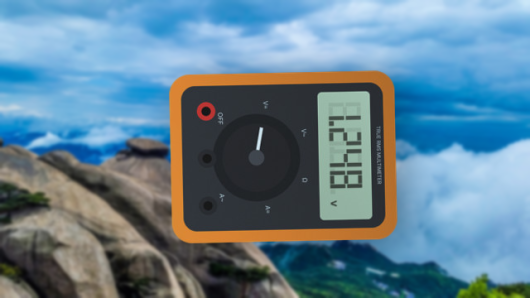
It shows 1.248 V
